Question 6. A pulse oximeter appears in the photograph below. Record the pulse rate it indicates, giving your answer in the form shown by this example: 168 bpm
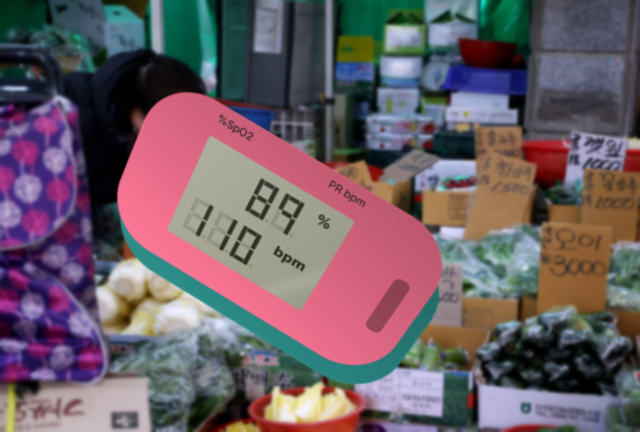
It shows 110 bpm
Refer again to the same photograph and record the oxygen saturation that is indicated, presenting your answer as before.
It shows 89 %
